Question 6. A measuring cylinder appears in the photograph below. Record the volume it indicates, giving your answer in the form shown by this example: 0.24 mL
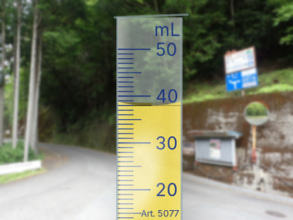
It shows 38 mL
